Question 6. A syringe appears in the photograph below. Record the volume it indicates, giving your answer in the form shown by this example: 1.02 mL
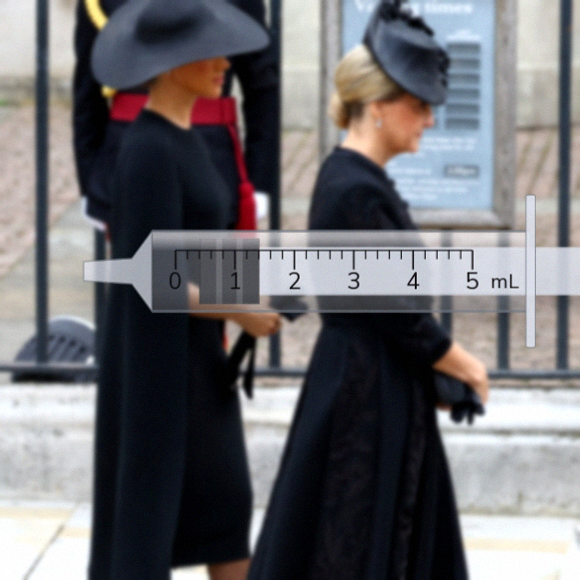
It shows 0.4 mL
